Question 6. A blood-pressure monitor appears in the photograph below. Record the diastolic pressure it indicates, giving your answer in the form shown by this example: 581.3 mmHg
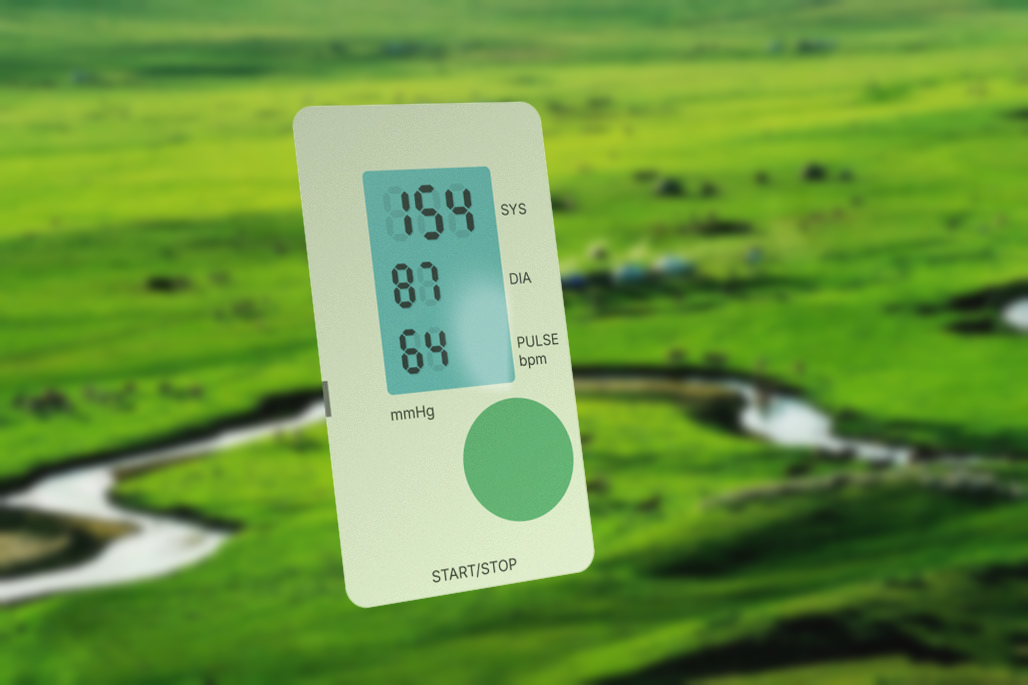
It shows 87 mmHg
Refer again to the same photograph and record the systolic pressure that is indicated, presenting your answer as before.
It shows 154 mmHg
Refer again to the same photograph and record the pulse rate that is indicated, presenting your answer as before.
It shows 64 bpm
